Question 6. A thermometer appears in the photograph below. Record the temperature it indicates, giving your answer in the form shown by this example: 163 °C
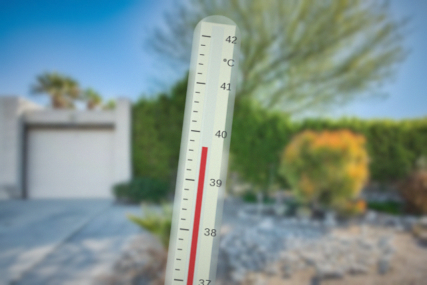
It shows 39.7 °C
